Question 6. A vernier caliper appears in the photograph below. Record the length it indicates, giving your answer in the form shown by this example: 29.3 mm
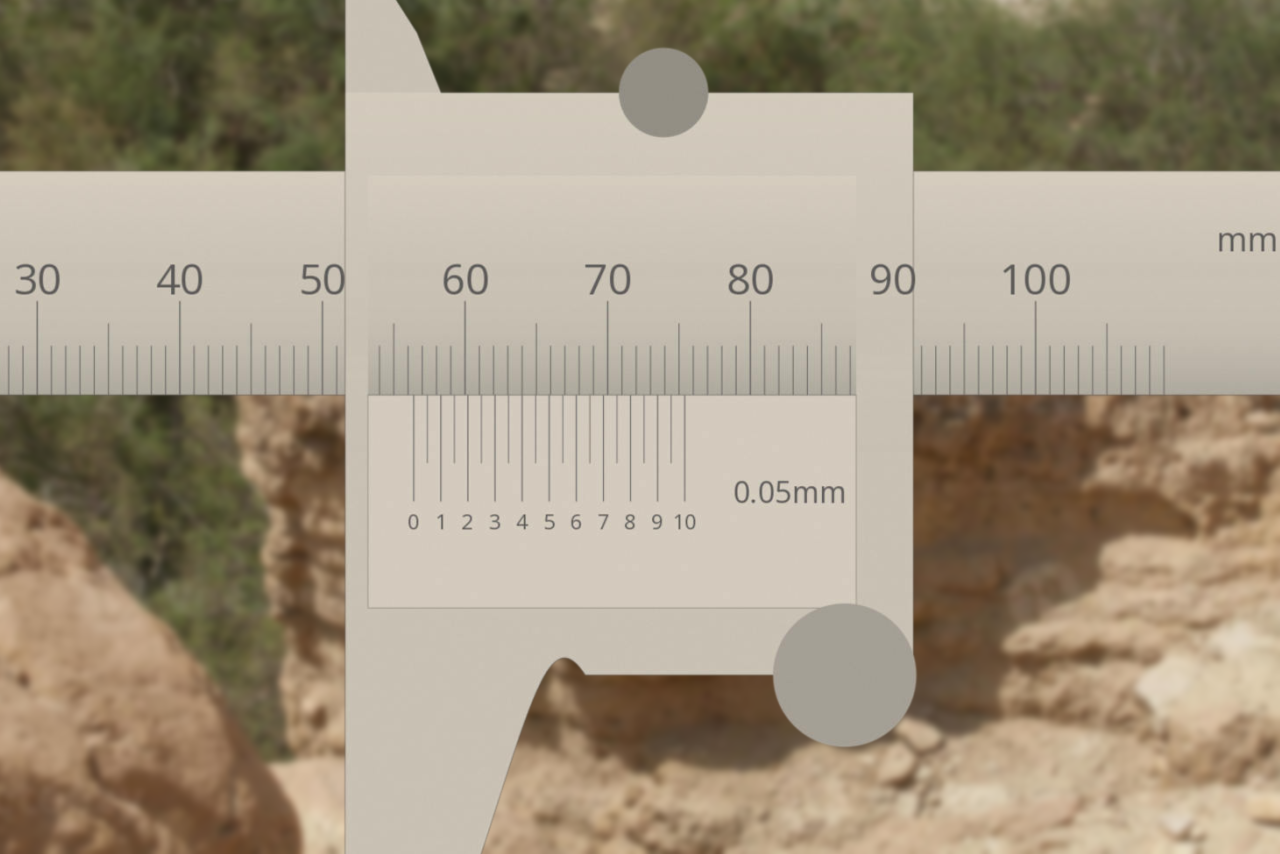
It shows 56.4 mm
